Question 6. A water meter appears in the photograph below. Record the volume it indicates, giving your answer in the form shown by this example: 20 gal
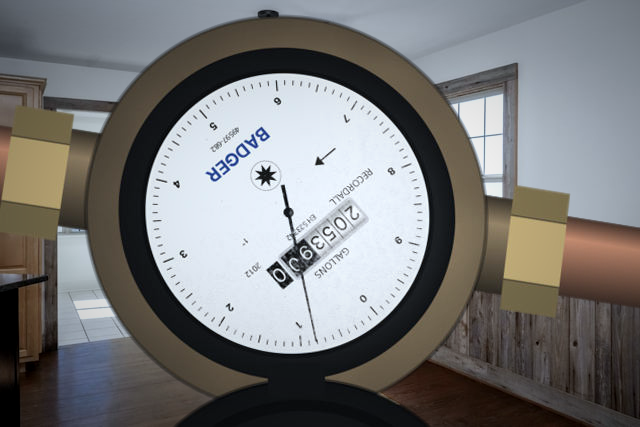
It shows 2053900.8 gal
